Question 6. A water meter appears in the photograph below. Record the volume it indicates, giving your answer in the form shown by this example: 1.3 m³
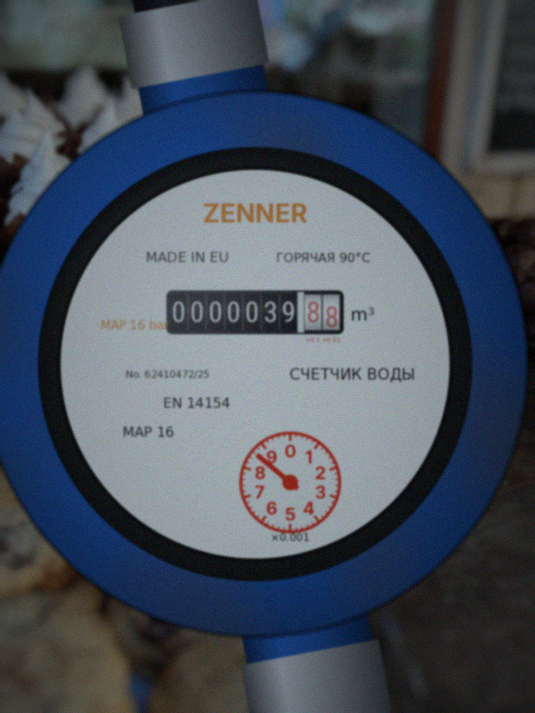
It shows 39.878 m³
